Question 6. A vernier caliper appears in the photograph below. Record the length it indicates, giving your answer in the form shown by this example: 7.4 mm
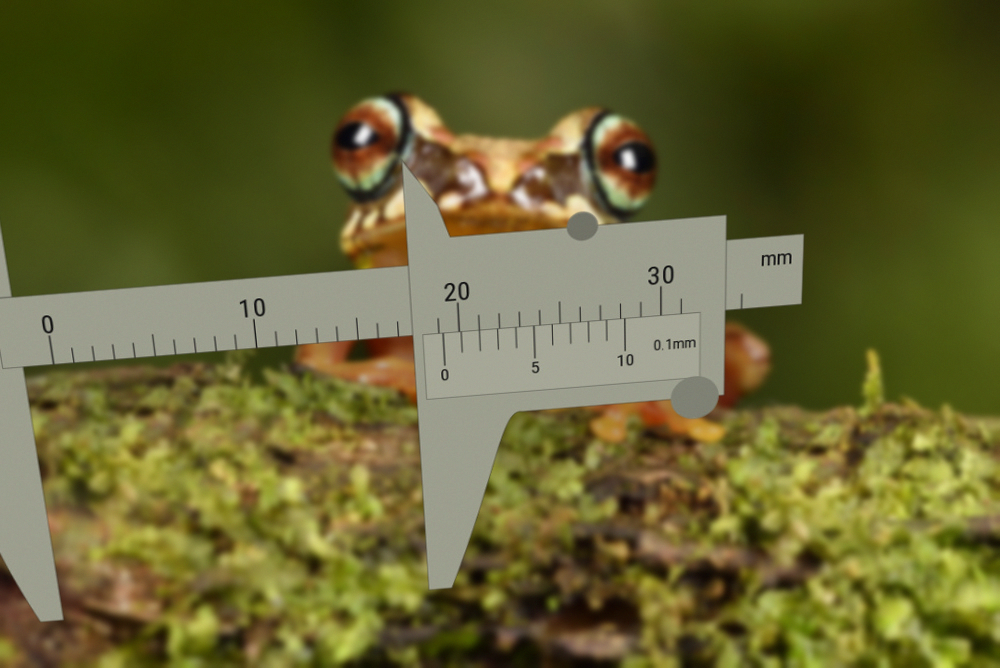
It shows 19.2 mm
